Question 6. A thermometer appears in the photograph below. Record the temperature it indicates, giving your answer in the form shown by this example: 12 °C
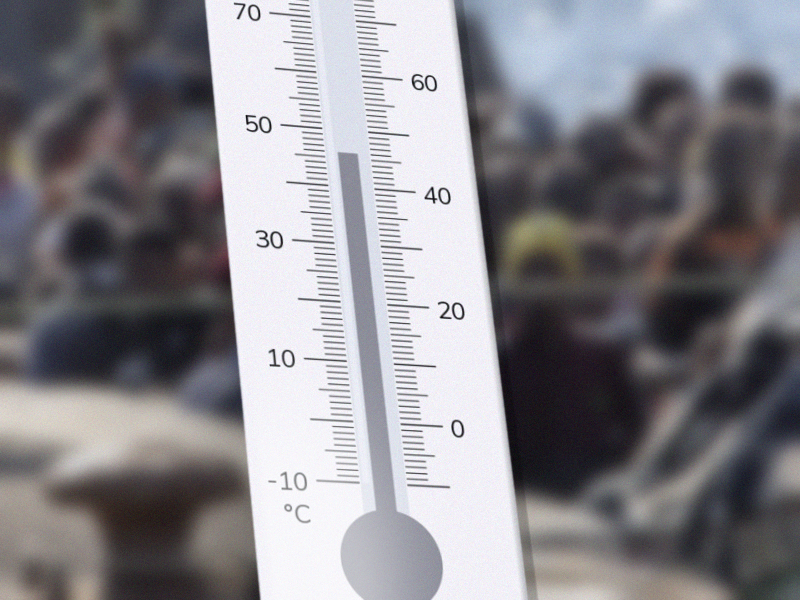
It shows 46 °C
